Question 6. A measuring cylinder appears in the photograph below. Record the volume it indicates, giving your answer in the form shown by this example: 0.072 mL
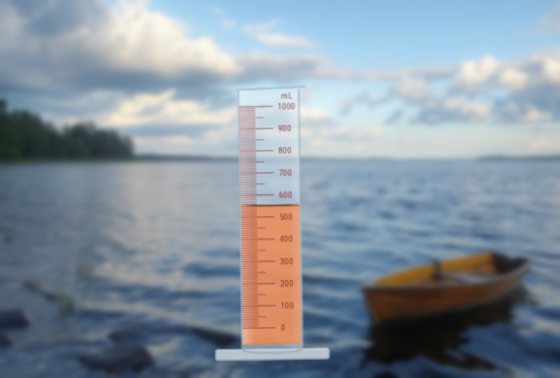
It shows 550 mL
